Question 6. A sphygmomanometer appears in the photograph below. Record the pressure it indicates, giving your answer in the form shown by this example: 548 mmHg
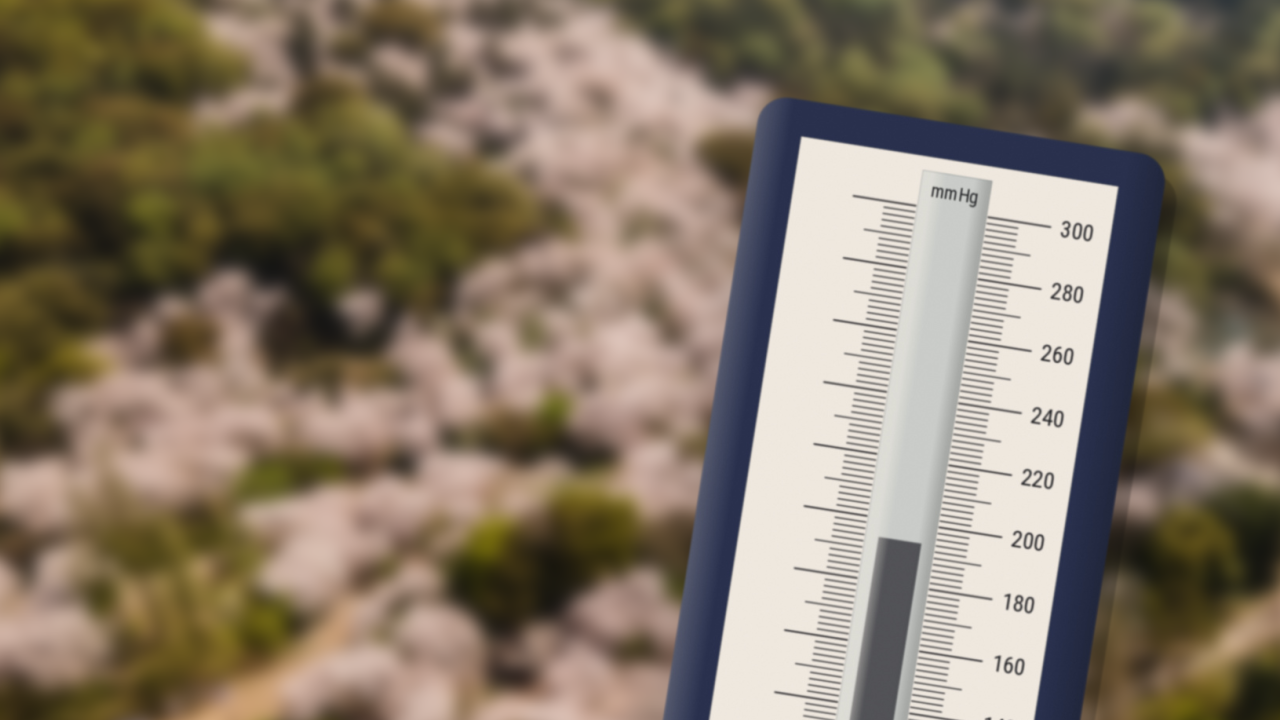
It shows 194 mmHg
